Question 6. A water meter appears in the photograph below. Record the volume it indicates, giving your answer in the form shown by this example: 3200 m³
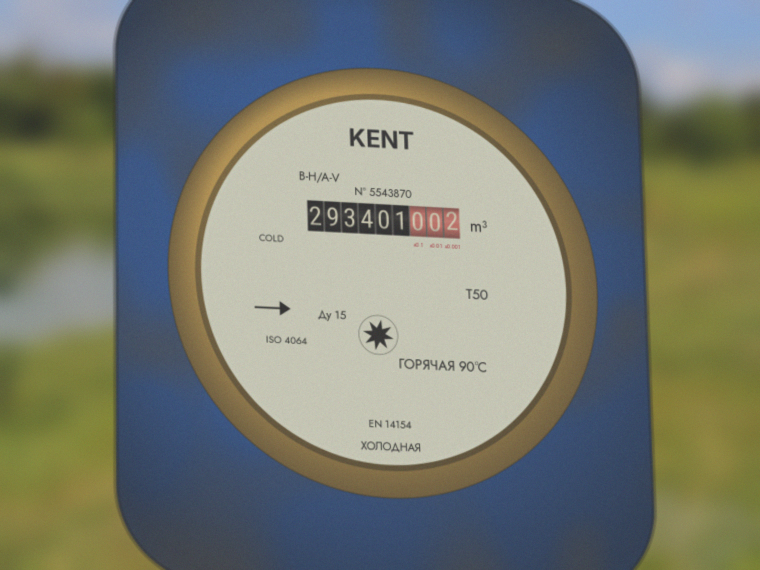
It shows 293401.002 m³
